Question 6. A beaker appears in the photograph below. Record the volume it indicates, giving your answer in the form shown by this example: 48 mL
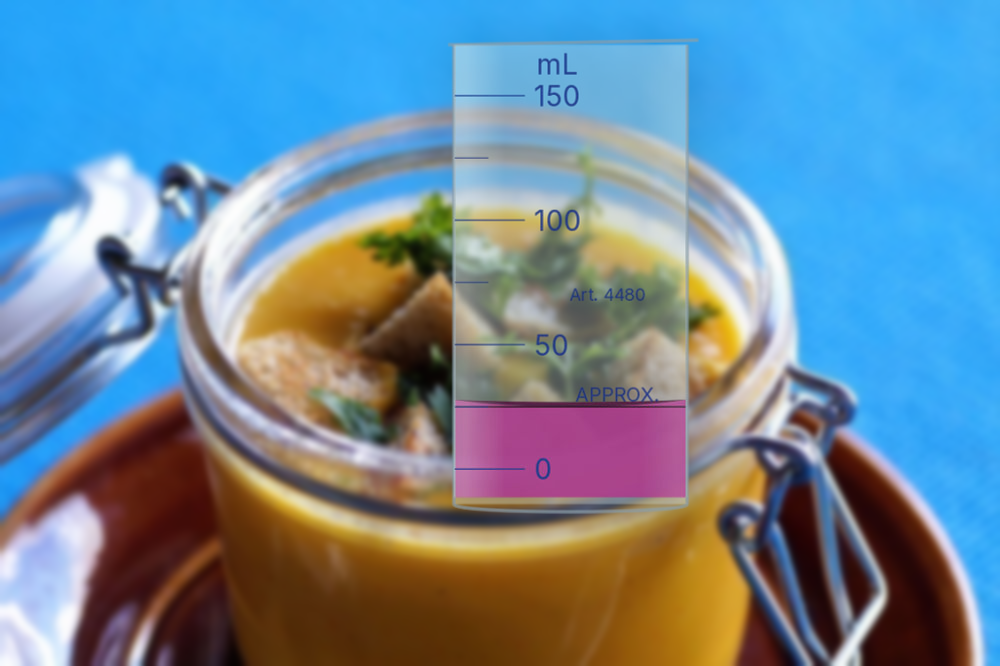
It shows 25 mL
